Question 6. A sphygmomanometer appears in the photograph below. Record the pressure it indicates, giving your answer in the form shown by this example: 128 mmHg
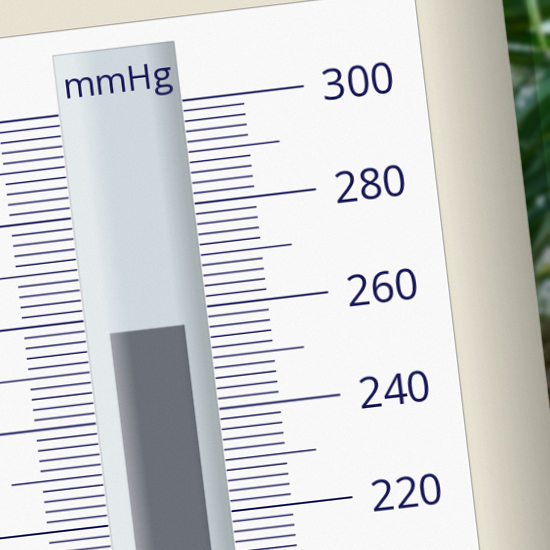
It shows 257 mmHg
